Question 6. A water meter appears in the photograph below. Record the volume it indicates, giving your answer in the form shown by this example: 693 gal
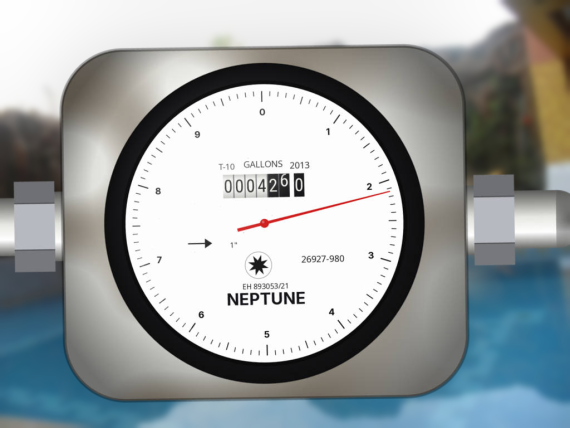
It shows 4262.1 gal
